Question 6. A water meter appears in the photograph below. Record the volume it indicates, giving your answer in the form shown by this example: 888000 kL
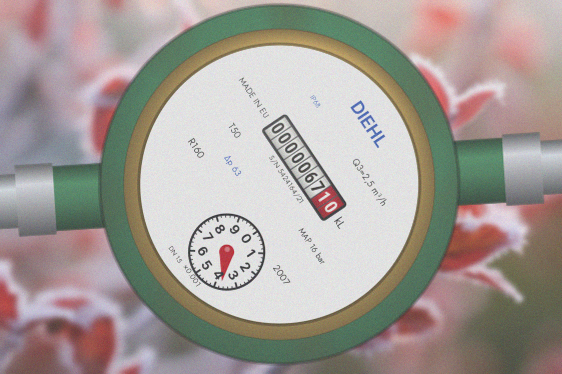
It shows 67.103 kL
